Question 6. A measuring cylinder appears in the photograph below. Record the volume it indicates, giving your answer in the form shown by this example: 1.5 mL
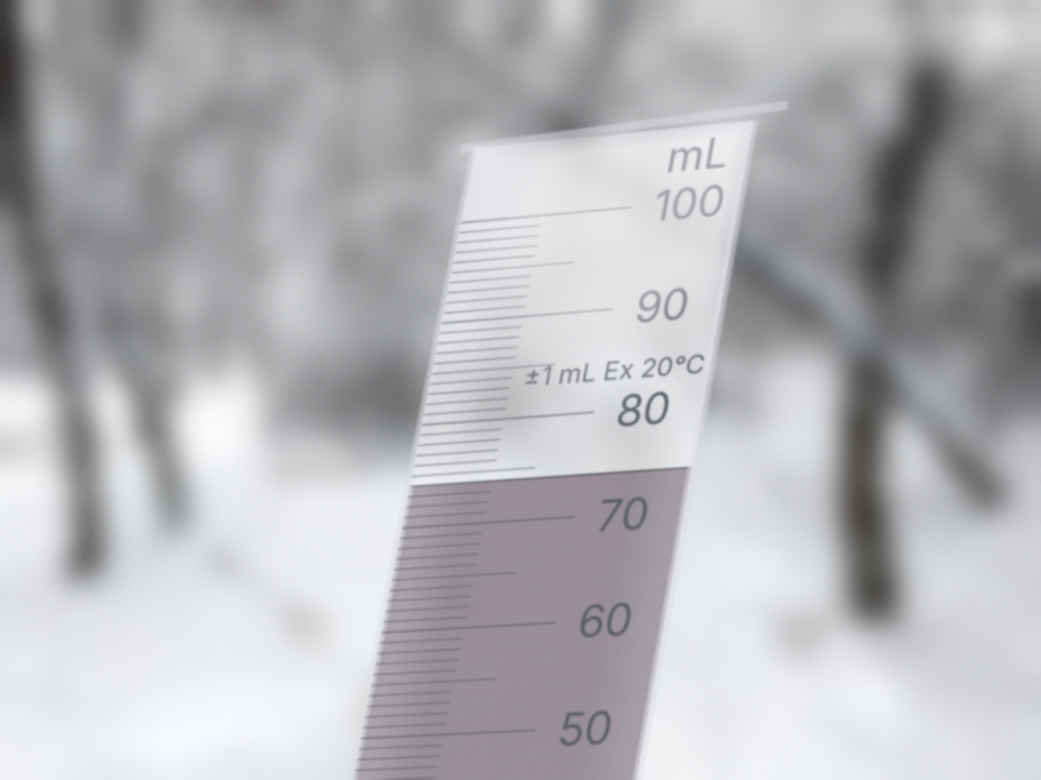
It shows 74 mL
